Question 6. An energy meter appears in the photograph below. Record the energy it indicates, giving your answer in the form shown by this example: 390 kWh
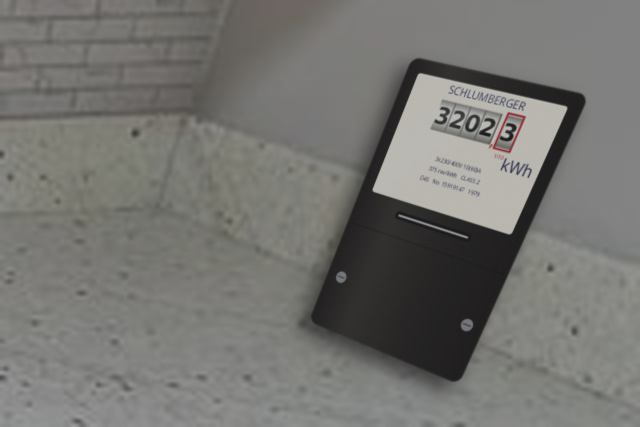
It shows 3202.3 kWh
